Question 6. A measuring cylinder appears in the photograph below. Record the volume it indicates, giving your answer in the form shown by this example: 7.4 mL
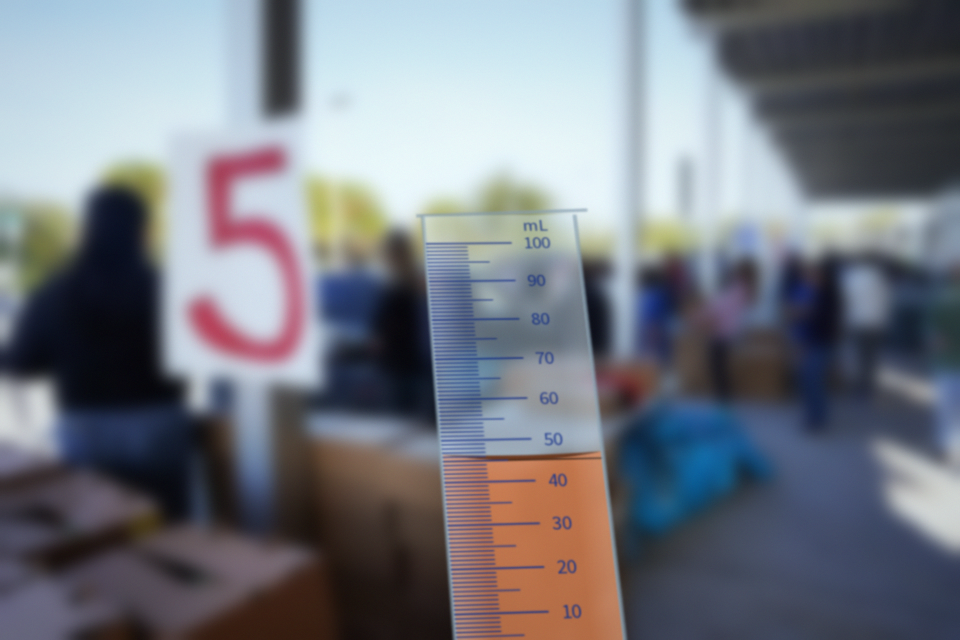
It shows 45 mL
